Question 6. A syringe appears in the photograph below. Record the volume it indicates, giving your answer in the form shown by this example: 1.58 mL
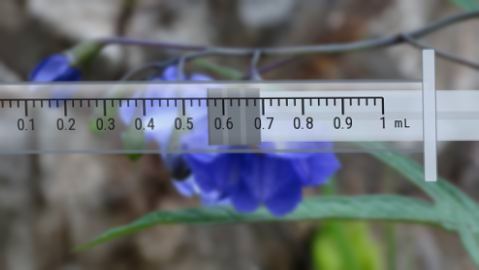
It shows 0.56 mL
